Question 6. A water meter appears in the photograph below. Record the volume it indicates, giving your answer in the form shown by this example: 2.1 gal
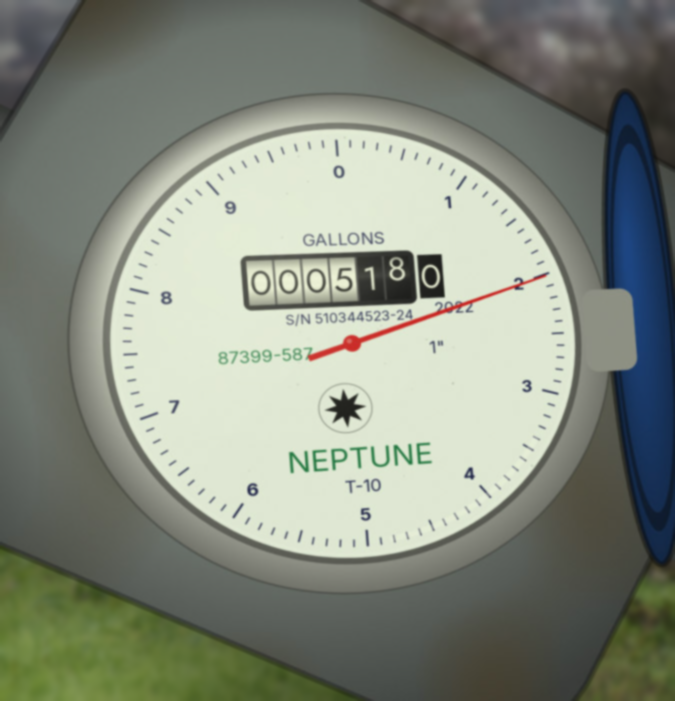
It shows 5182.0 gal
